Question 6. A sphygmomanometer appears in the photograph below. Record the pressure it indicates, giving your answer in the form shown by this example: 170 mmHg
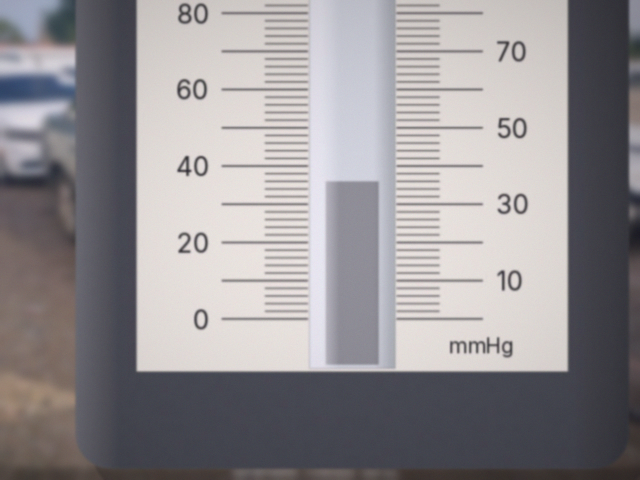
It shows 36 mmHg
